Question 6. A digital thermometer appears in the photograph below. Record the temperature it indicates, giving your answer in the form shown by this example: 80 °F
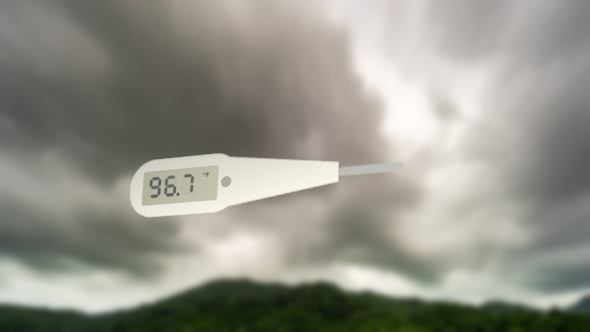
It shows 96.7 °F
